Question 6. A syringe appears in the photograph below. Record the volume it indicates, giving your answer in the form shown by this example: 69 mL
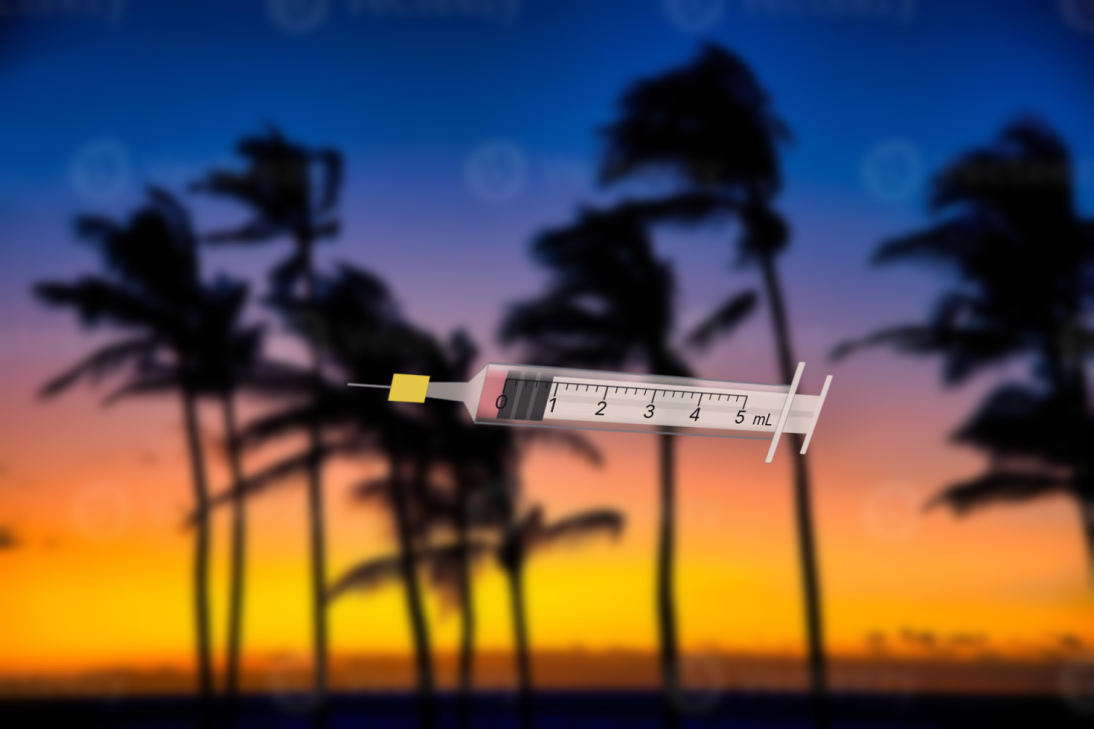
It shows 0 mL
